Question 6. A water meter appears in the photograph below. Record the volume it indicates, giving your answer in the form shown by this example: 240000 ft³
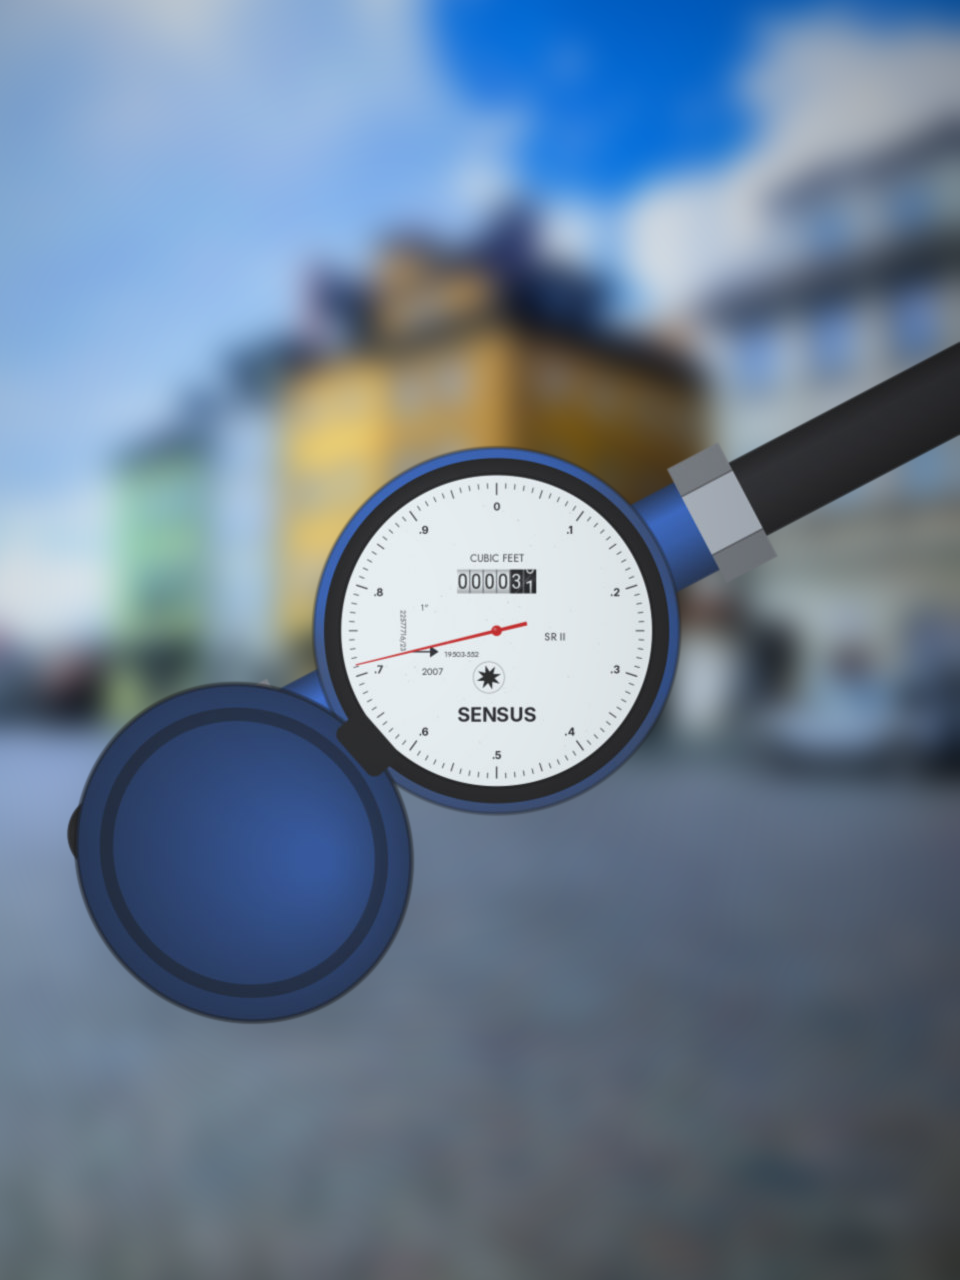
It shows 30.71 ft³
